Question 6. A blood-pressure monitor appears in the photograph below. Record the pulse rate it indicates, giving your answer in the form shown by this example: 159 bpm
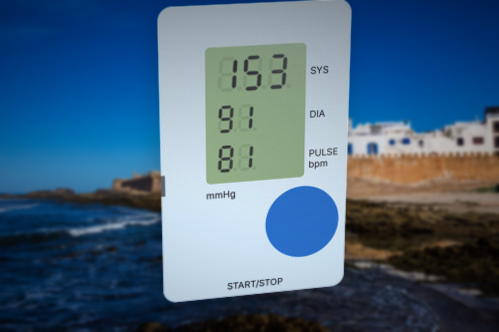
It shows 81 bpm
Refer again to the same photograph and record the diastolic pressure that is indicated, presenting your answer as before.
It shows 91 mmHg
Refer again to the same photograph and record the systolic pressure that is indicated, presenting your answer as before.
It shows 153 mmHg
